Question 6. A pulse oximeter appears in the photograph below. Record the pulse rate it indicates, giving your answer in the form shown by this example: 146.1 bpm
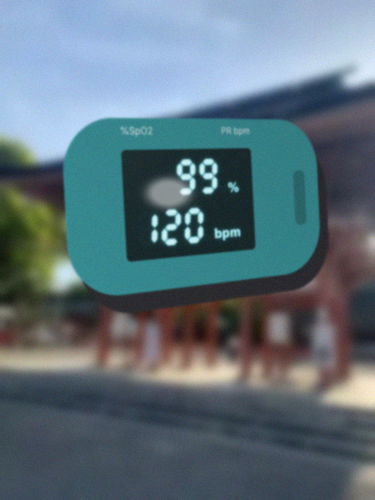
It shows 120 bpm
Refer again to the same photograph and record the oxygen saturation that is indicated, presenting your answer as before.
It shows 99 %
